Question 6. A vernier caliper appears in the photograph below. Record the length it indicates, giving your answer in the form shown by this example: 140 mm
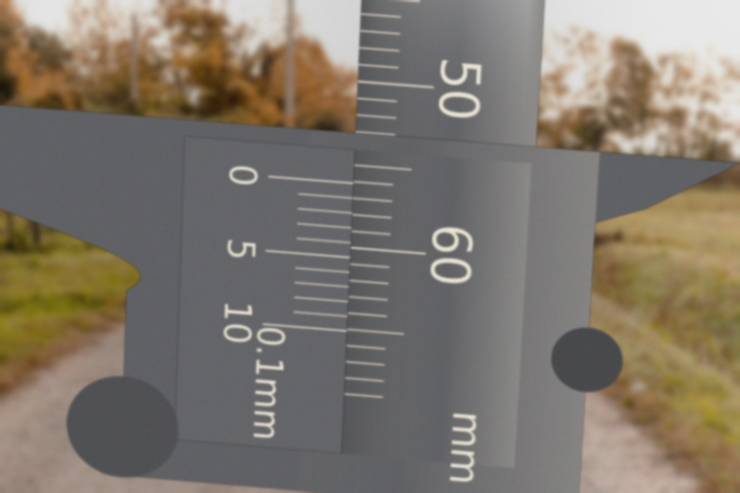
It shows 56.1 mm
